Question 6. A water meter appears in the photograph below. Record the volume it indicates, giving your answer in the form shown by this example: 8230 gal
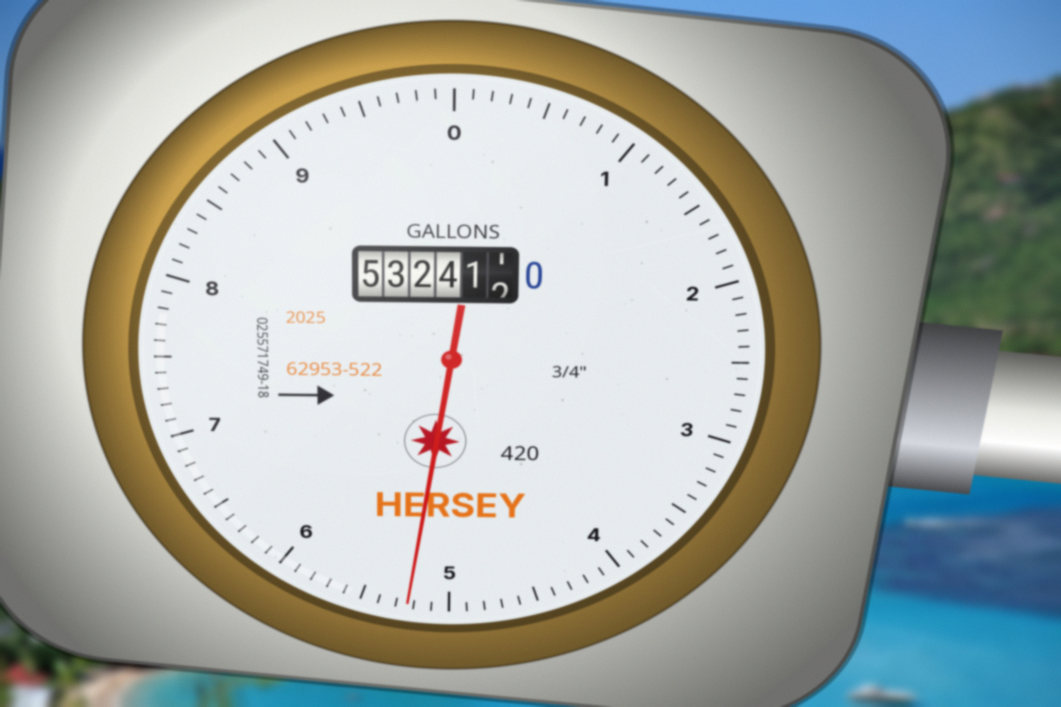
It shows 5324115.2 gal
